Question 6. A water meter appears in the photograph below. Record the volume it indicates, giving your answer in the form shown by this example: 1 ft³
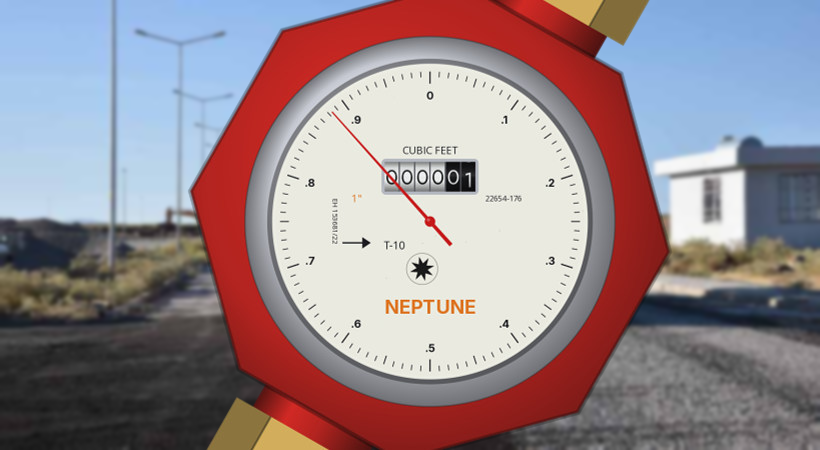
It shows 0.88 ft³
